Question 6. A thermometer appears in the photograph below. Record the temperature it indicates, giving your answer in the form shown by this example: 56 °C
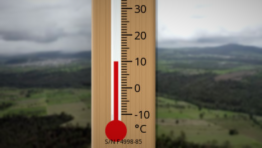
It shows 10 °C
